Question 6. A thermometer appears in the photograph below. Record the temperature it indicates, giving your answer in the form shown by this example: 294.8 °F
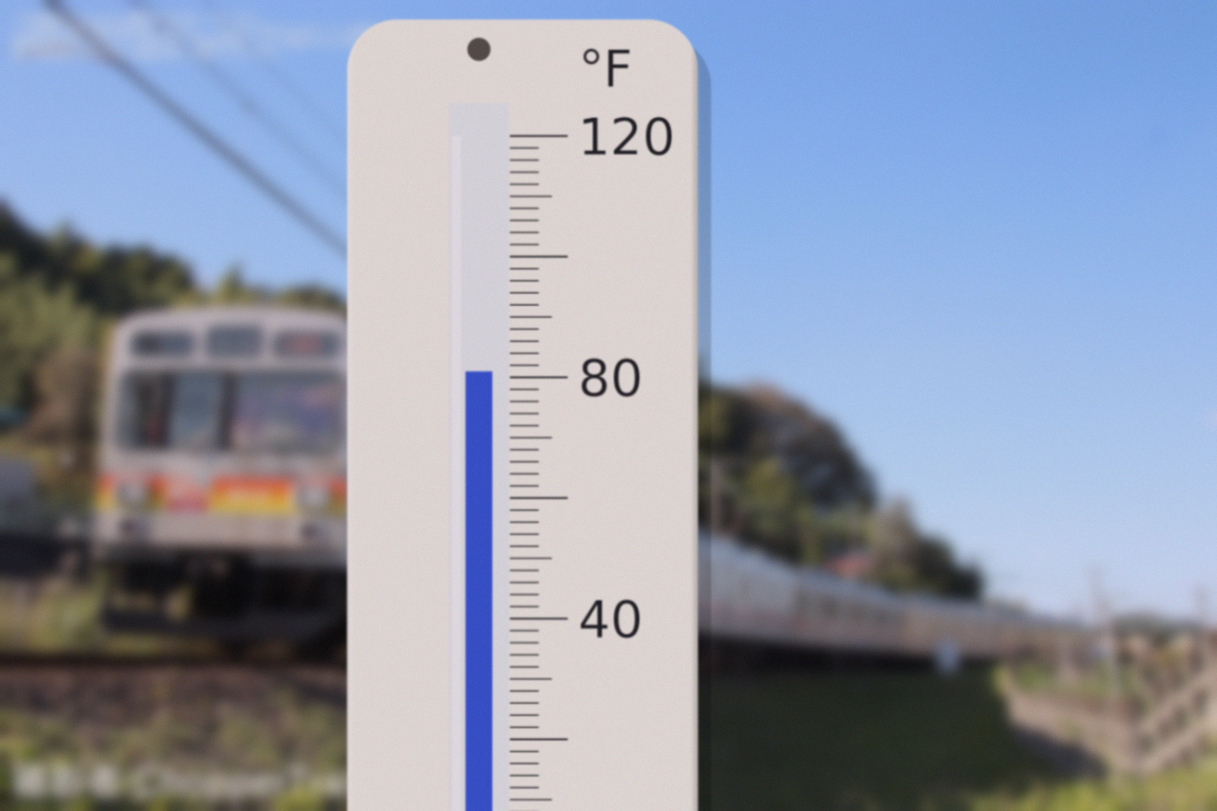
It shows 81 °F
